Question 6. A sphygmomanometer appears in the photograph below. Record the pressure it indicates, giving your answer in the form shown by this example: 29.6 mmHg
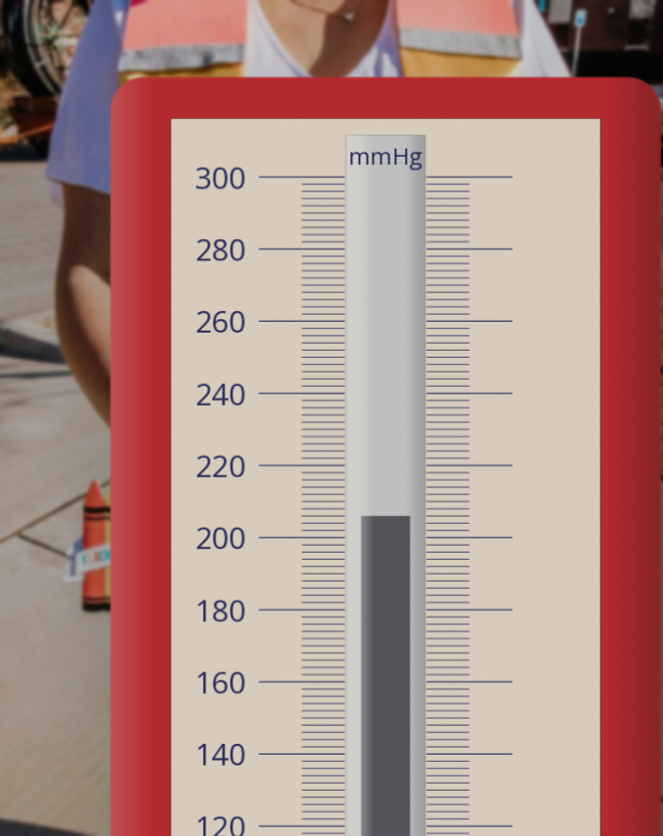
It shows 206 mmHg
